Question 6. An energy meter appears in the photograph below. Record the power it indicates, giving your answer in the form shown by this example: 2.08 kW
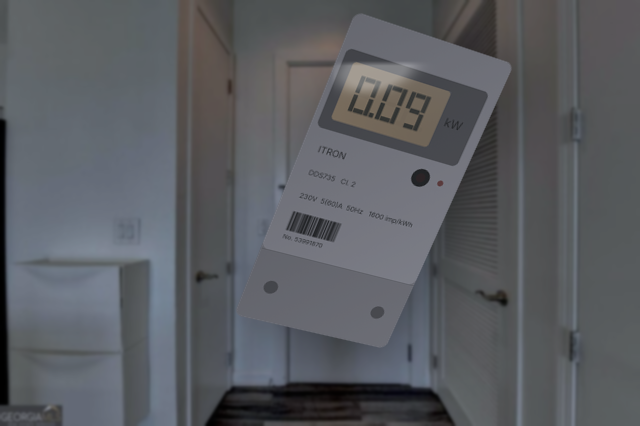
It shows 0.09 kW
